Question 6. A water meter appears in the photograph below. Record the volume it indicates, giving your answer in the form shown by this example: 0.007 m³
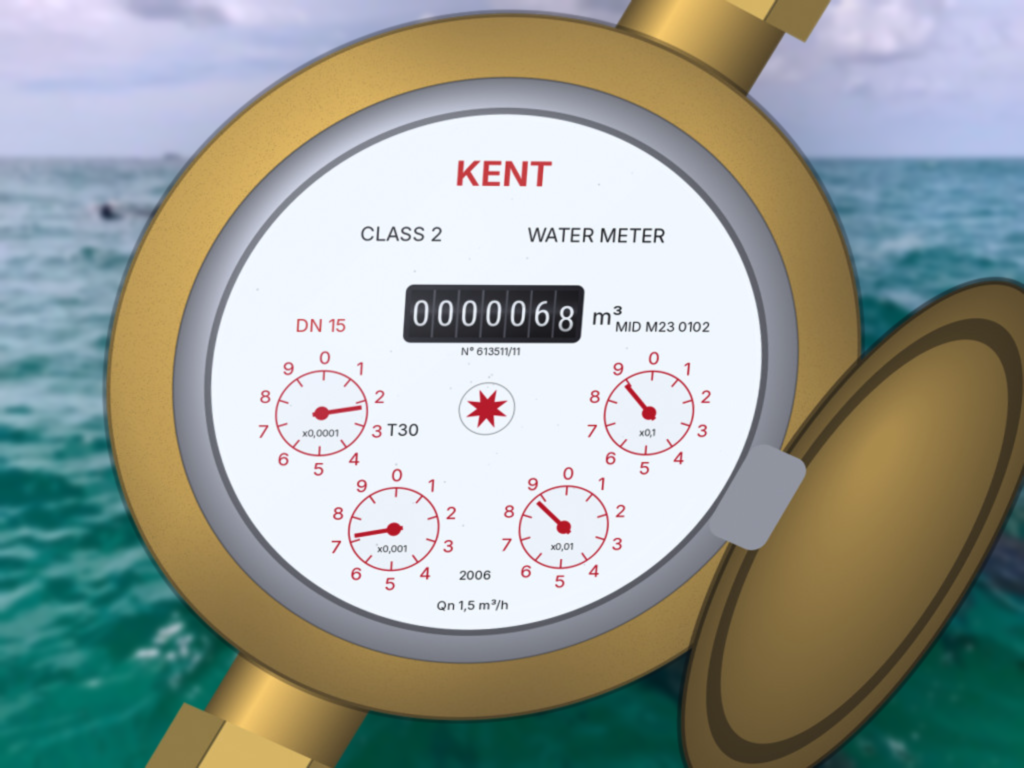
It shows 67.8872 m³
